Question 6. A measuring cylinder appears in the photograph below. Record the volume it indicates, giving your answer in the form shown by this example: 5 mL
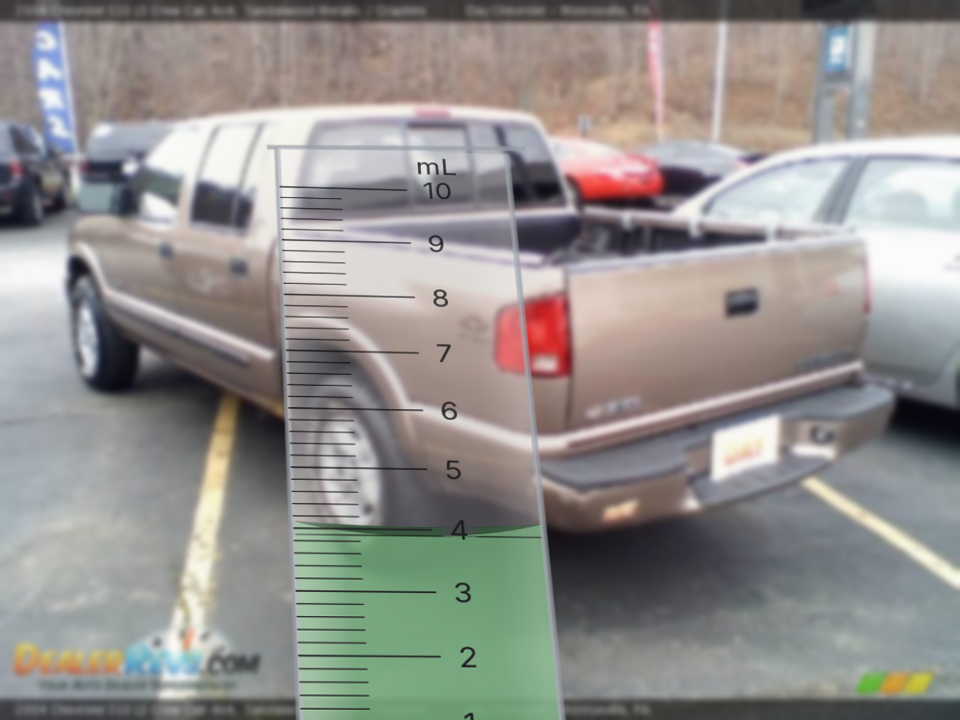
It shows 3.9 mL
